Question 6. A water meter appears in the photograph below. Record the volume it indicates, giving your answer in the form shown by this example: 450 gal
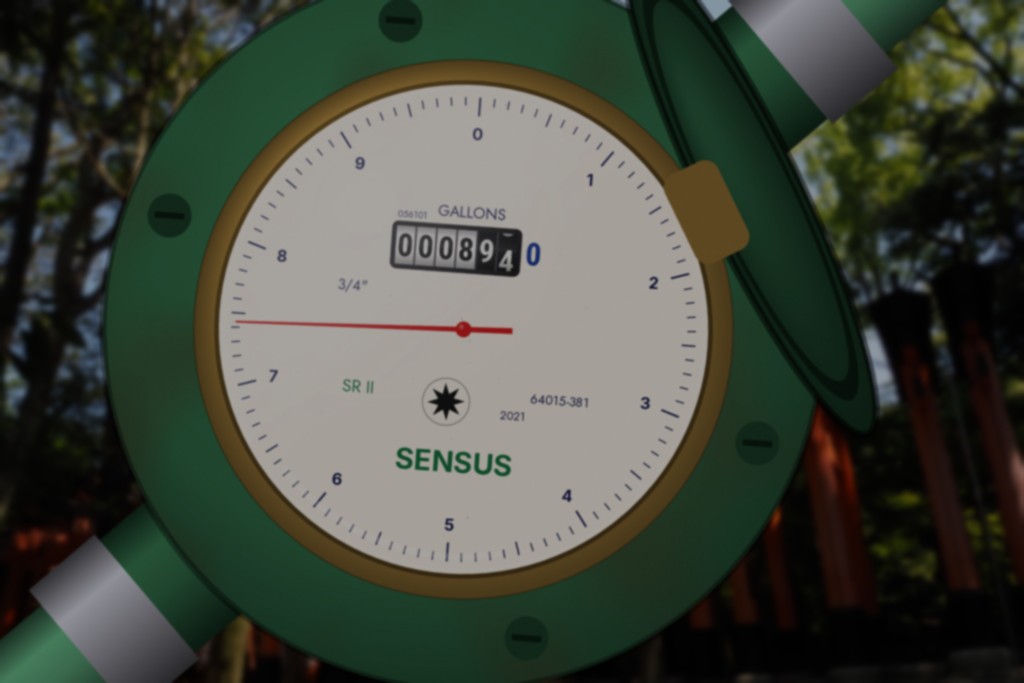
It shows 8937.4 gal
